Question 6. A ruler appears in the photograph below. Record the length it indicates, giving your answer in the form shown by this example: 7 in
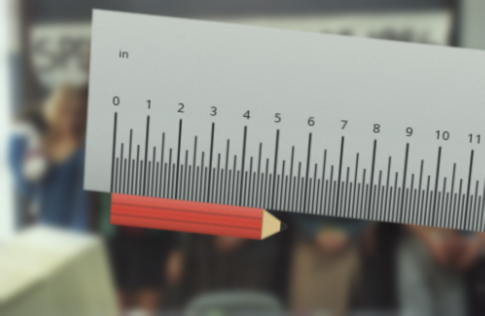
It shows 5.5 in
